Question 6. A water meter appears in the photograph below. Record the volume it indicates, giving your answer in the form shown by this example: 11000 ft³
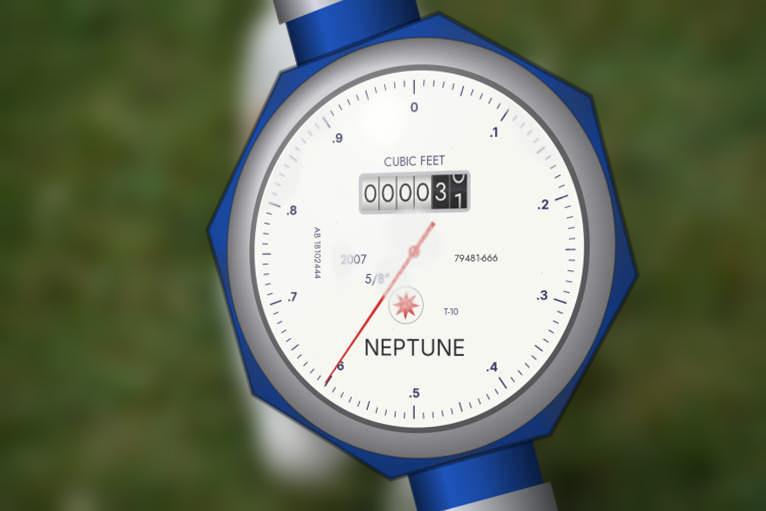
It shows 30.60 ft³
